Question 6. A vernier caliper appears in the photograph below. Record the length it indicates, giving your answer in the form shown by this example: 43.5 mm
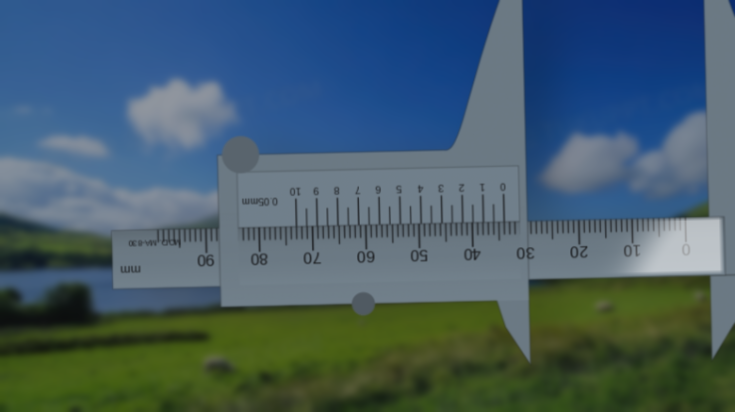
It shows 34.0 mm
